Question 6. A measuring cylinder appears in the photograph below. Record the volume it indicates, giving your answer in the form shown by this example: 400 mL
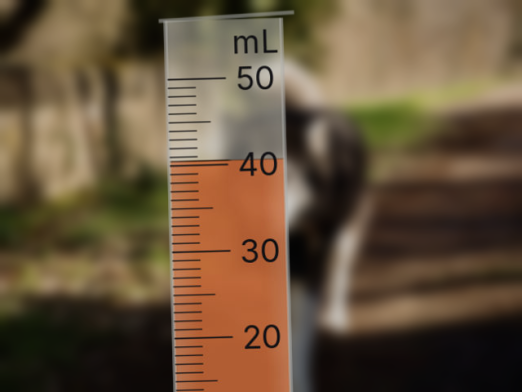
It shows 40.5 mL
